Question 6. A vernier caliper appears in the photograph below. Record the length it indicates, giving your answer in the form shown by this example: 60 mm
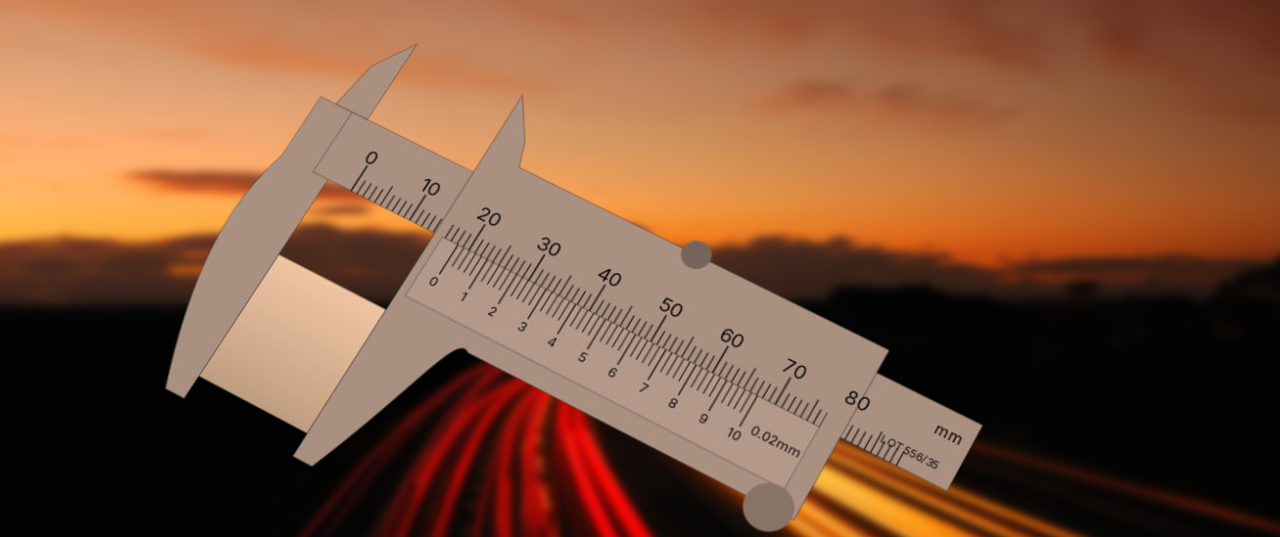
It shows 18.2 mm
